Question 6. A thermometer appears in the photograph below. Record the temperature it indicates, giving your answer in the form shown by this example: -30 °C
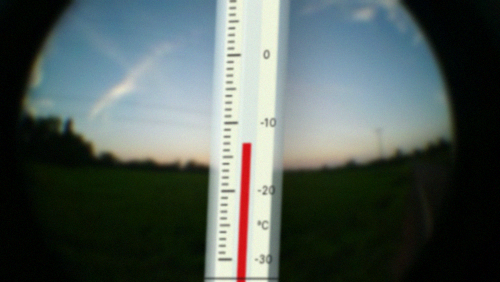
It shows -13 °C
